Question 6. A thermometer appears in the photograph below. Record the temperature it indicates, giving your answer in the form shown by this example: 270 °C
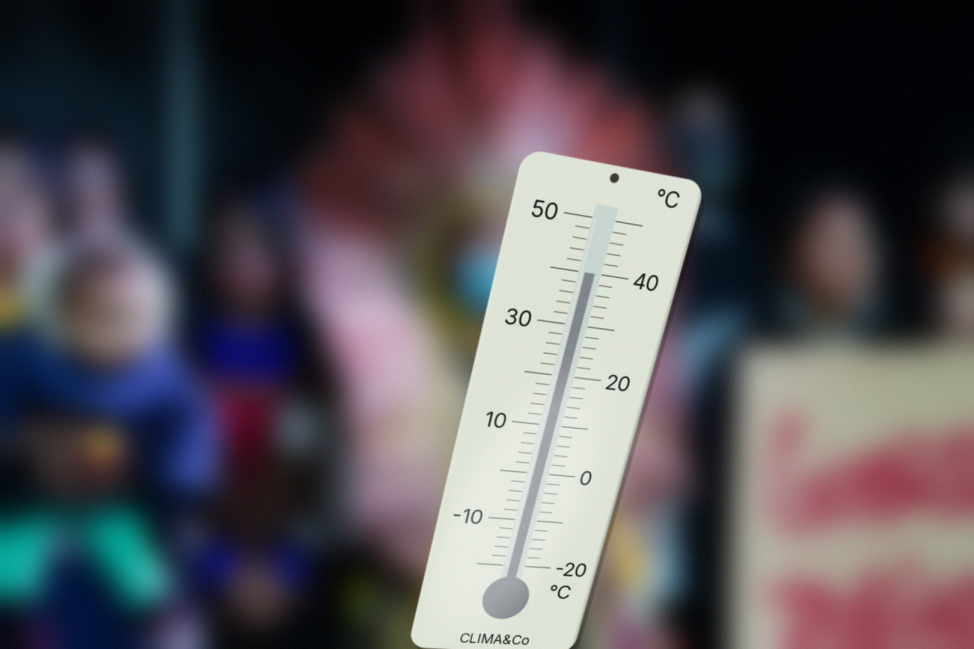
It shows 40 °C
